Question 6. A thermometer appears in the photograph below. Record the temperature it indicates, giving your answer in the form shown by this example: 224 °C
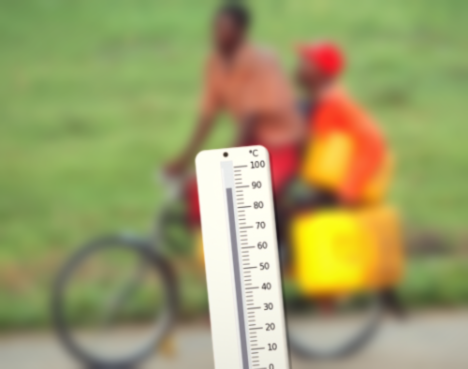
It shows 90 °C
